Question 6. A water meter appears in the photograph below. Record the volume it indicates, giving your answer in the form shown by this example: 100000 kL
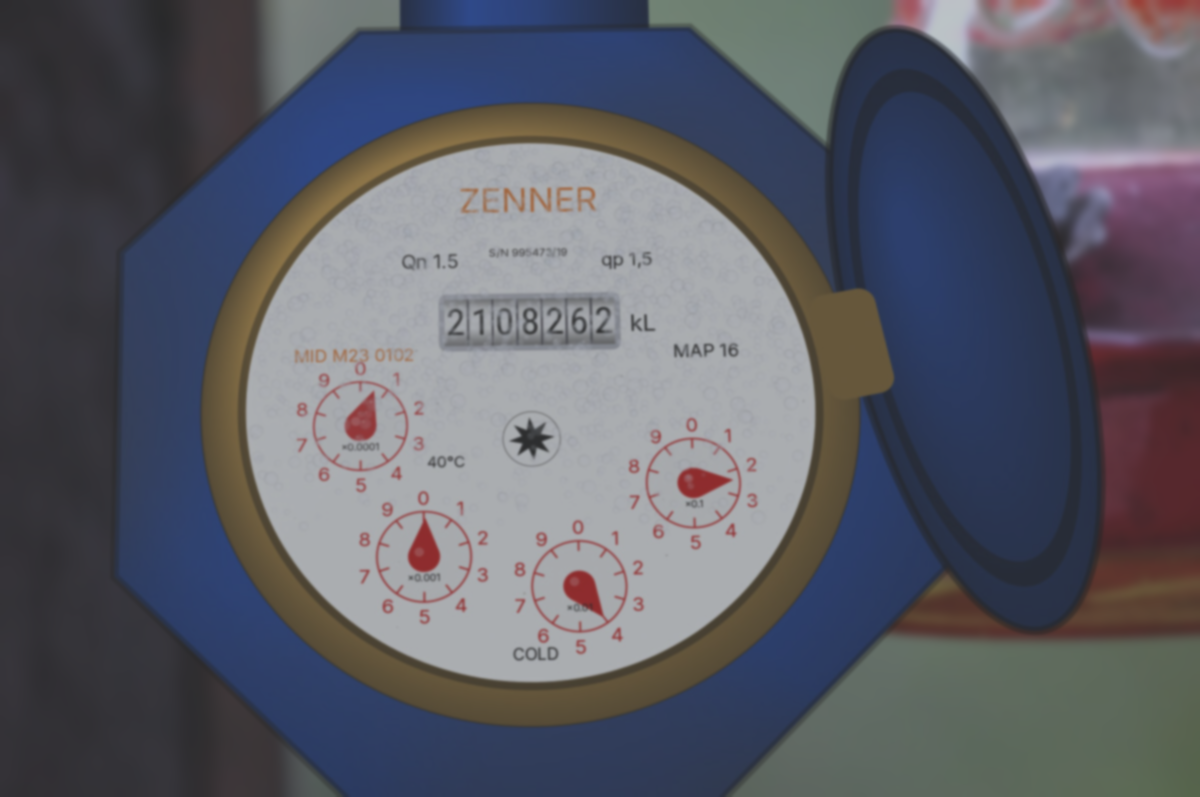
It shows 2108262.2400 kL
